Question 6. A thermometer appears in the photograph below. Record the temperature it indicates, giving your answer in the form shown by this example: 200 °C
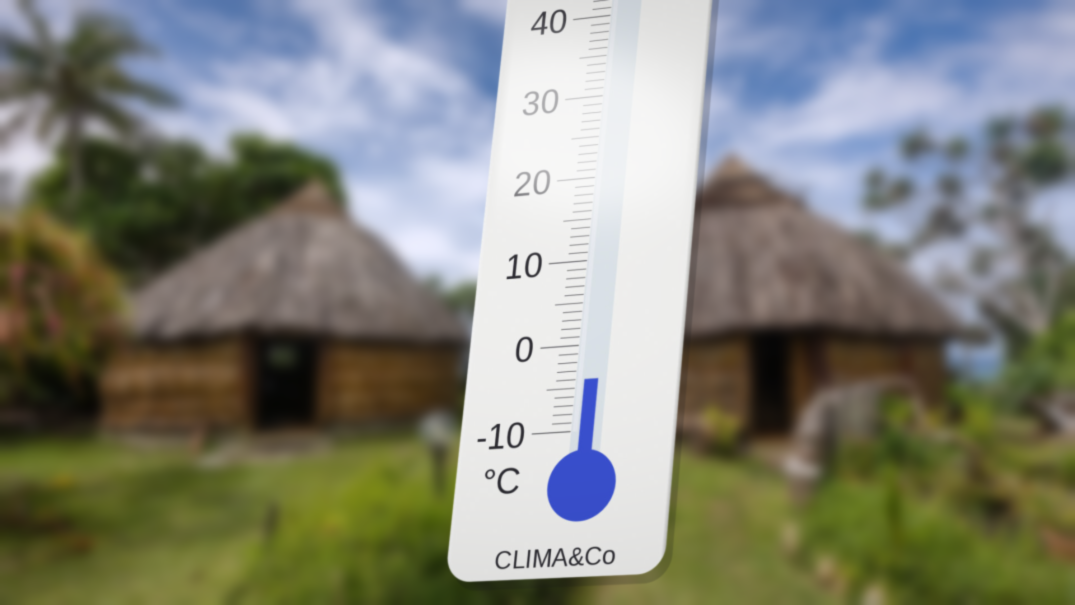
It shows -4 °C
